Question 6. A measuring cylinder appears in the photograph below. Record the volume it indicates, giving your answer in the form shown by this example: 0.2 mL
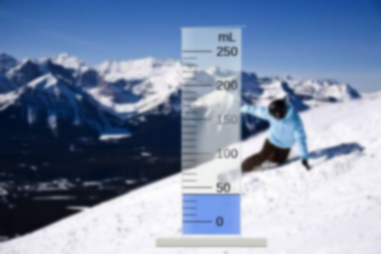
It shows 40 mL
